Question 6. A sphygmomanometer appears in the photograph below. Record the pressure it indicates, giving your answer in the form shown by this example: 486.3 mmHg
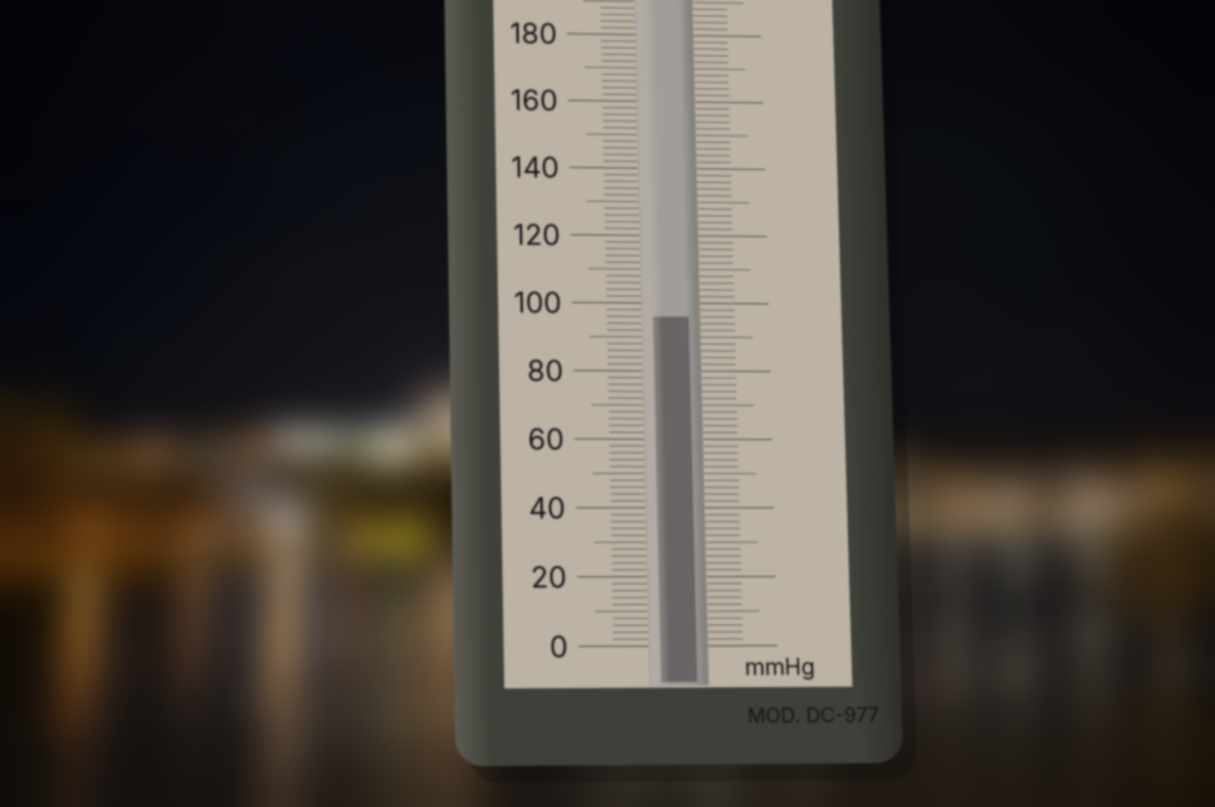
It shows 96 mmHg
